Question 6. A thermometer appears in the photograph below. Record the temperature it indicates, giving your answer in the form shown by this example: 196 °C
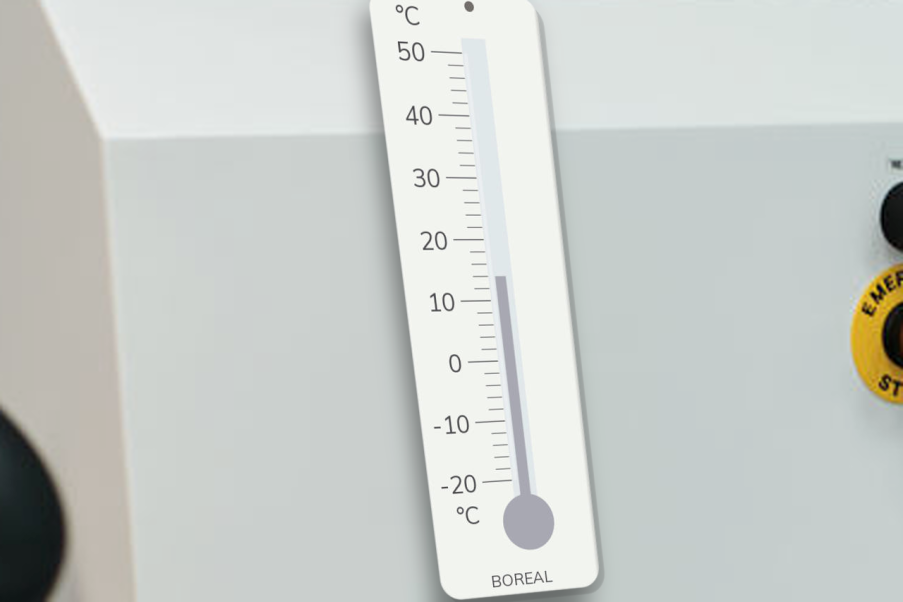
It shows 14 °C
